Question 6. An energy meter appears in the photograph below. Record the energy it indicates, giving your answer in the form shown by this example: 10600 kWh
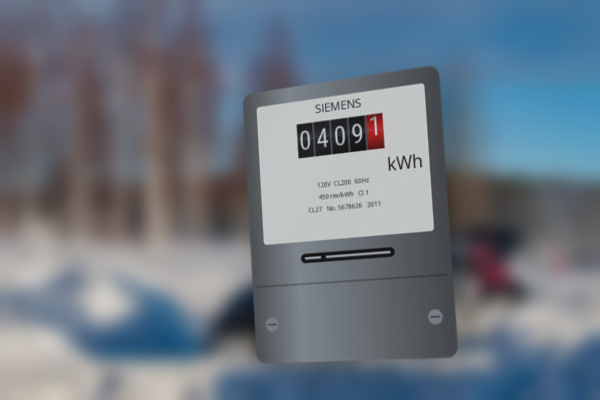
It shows 409.1 kWh
